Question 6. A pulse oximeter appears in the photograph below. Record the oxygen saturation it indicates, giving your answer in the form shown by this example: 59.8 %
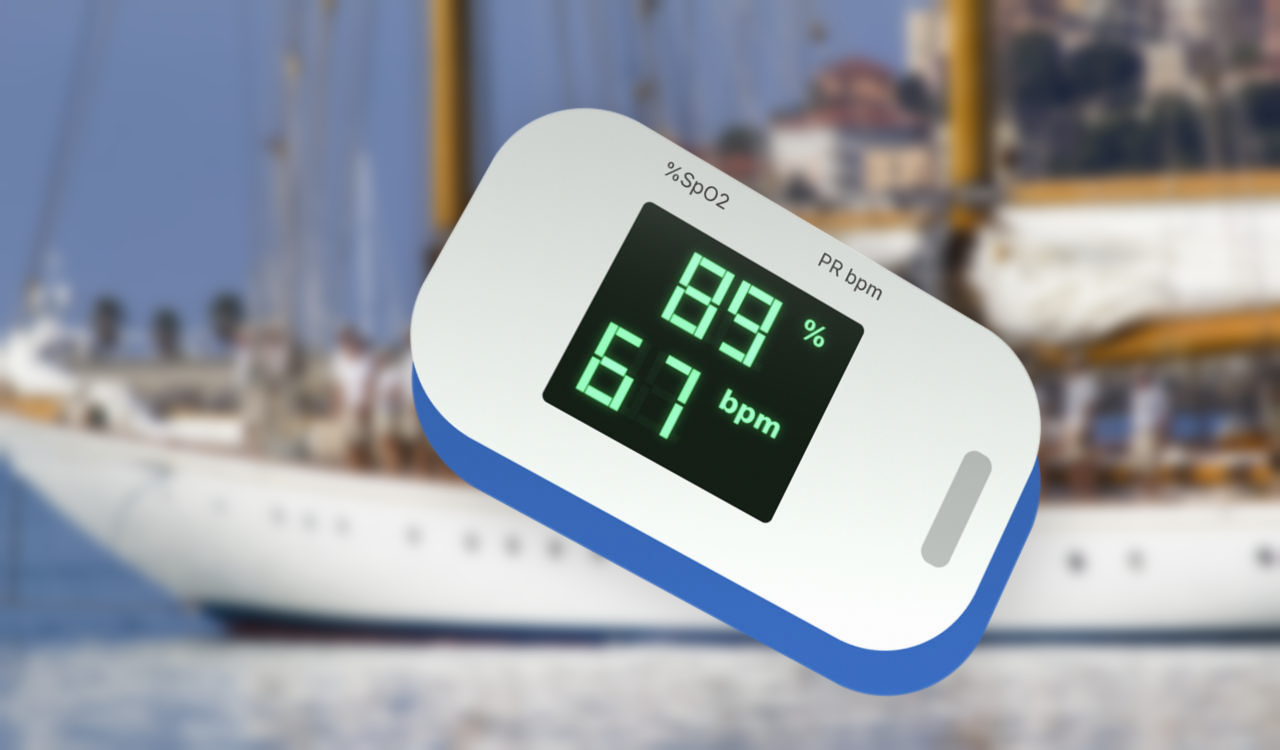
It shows 89 %
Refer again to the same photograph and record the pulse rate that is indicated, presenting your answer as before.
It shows 67 bpm
